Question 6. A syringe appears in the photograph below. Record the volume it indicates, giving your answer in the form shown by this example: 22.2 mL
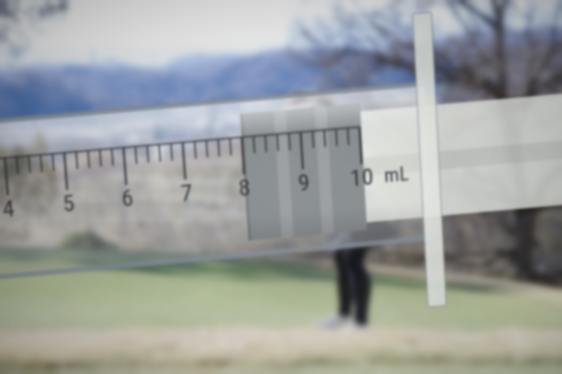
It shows 8 mL
